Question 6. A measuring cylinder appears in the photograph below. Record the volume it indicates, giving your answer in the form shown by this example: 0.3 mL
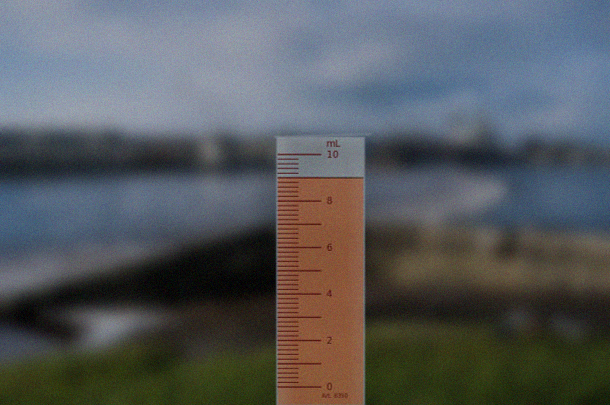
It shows 9 mL
